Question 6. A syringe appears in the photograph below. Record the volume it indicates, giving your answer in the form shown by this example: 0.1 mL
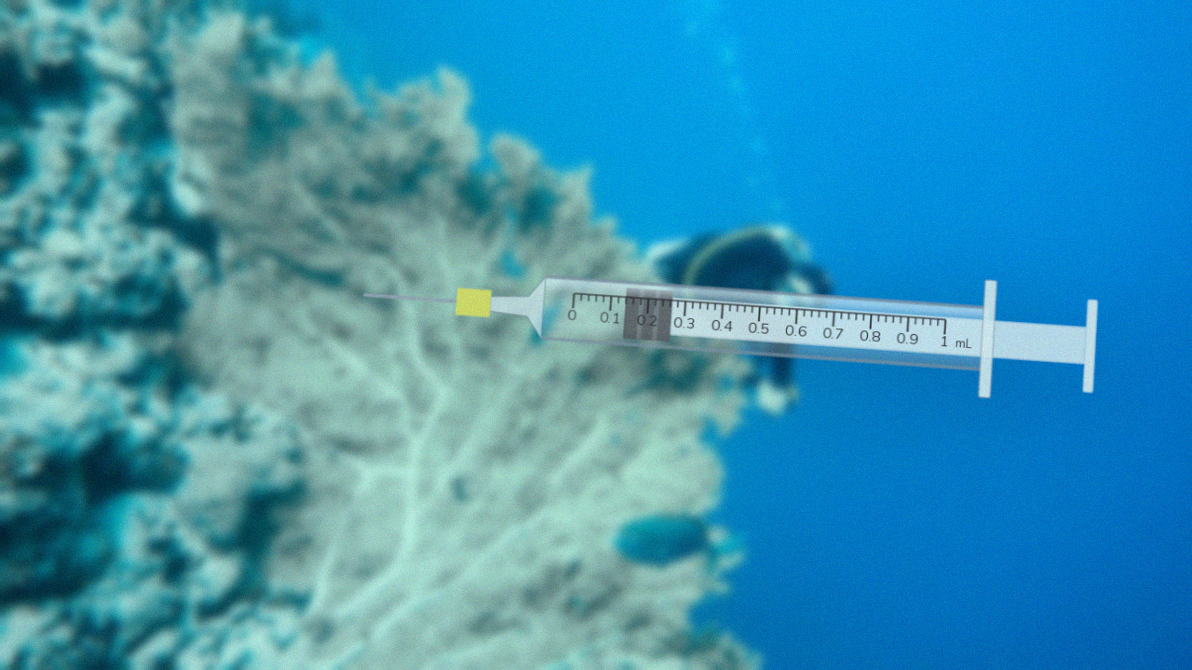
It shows 0.14 mL
